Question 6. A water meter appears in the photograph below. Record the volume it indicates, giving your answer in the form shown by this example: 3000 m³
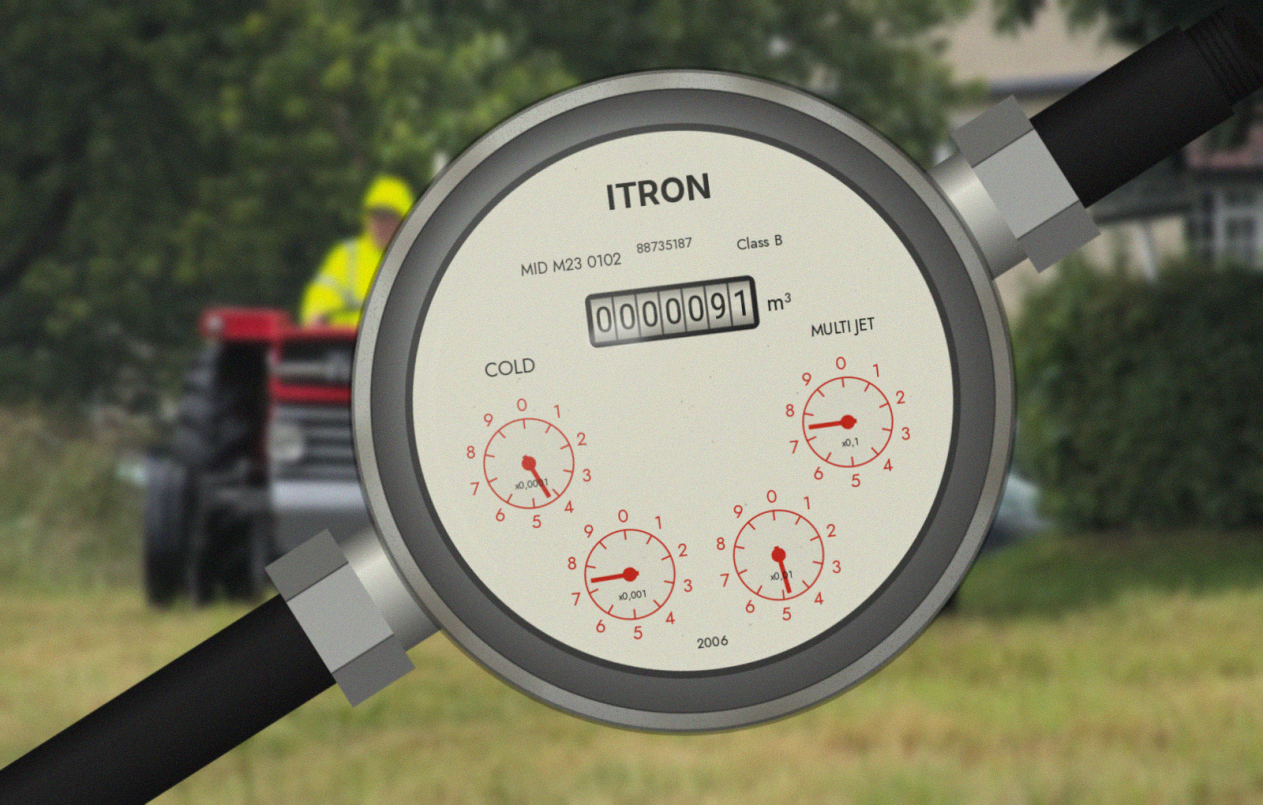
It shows 91.7474 m³
